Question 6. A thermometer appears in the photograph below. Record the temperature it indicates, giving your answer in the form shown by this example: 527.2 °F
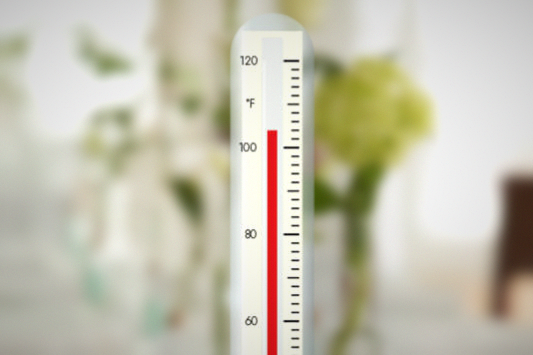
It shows 104 °F
